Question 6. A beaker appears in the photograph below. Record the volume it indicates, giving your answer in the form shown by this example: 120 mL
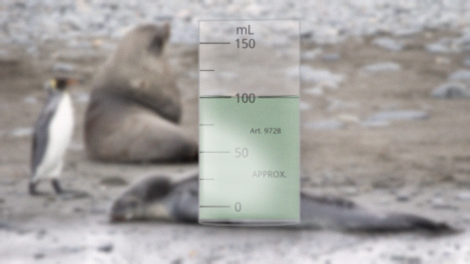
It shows 100 mL
